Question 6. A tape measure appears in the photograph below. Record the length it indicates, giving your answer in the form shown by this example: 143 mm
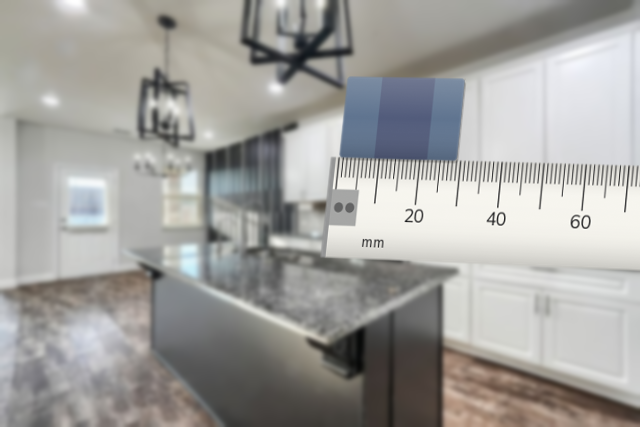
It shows 29 mm
